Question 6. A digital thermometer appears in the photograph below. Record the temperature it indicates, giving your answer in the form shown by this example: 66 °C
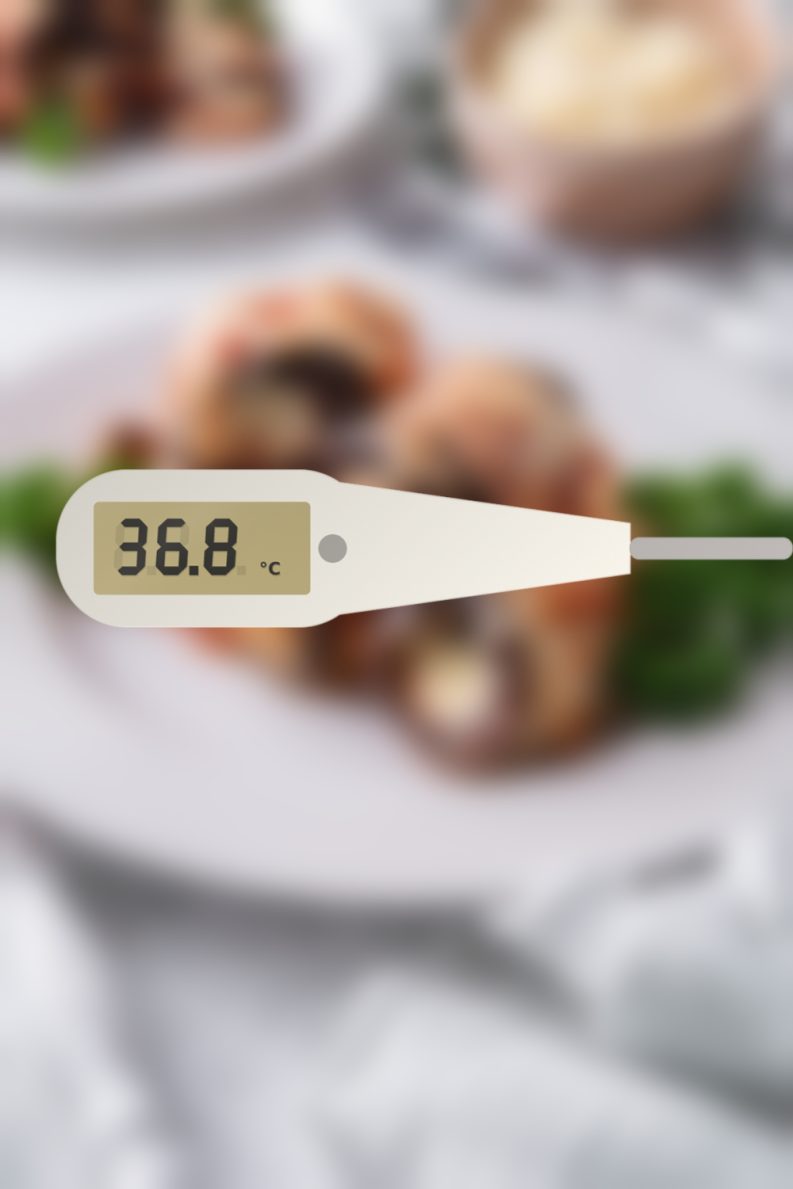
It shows 36.8 °C
